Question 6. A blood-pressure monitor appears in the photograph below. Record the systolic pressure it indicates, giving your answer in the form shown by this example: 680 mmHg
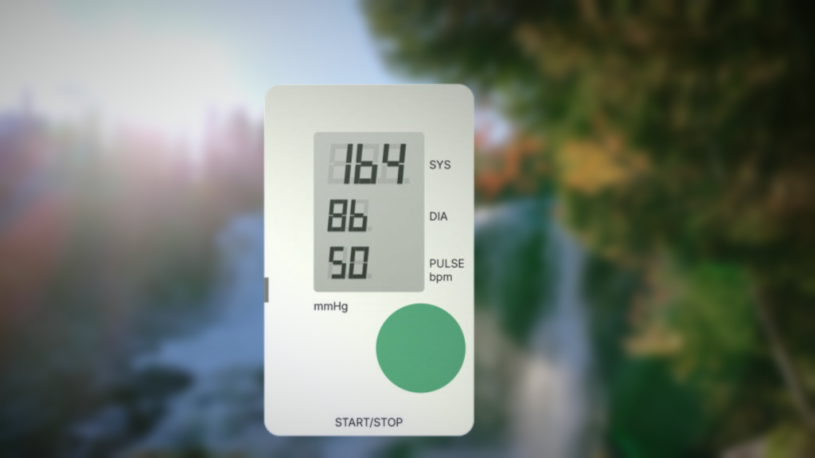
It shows 164 mmHg
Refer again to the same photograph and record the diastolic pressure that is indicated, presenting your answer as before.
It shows 86 mmHg
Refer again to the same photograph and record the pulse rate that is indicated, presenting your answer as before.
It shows 50 bpm
